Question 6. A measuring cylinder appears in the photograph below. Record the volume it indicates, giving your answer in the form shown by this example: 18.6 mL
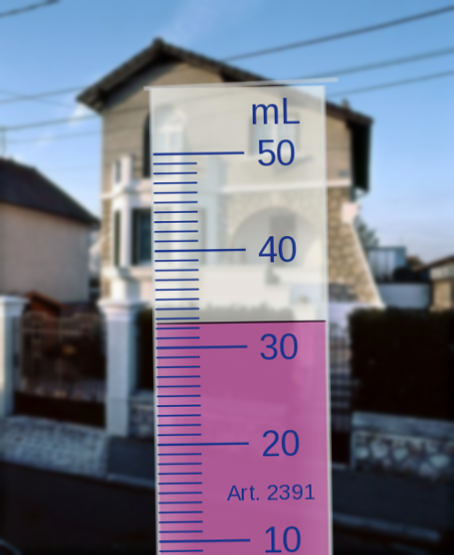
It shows 32.5 mL
